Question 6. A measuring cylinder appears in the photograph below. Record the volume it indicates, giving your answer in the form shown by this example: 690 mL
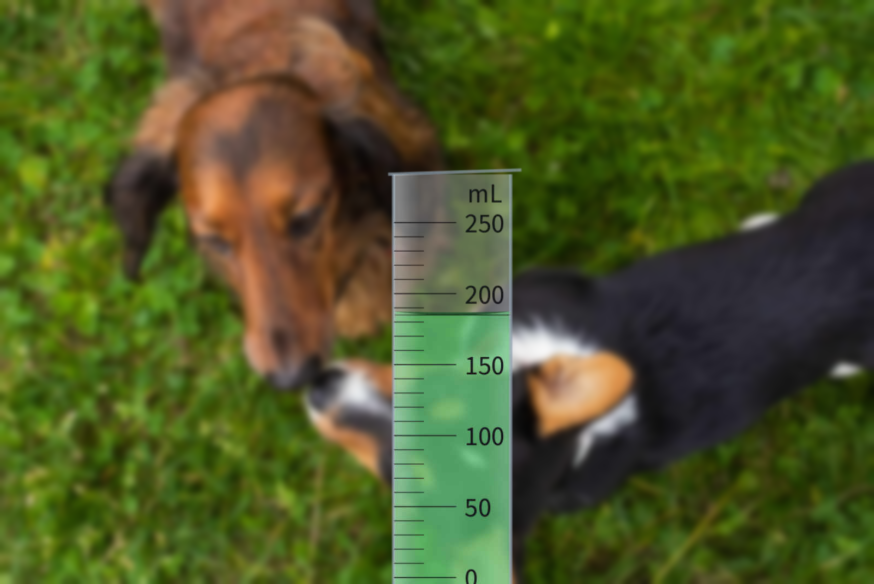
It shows 185 mL
